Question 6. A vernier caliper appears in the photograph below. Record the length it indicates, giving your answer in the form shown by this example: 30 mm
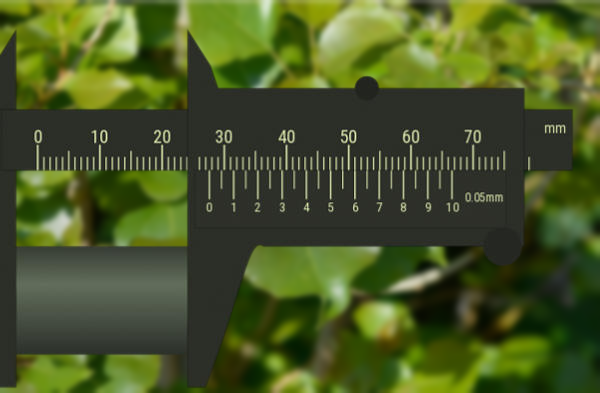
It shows 27.6 mm
